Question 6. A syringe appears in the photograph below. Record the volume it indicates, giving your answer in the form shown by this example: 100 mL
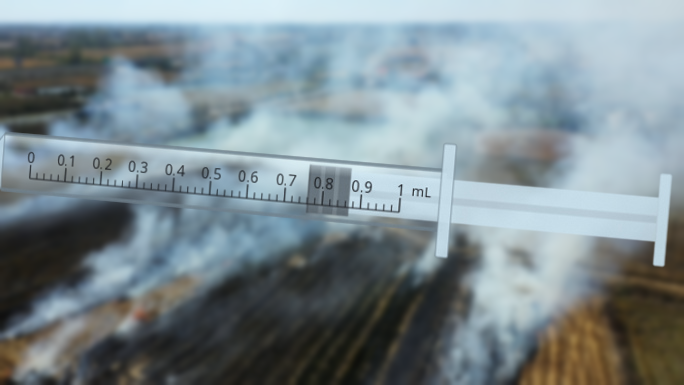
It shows 0.76 mL
